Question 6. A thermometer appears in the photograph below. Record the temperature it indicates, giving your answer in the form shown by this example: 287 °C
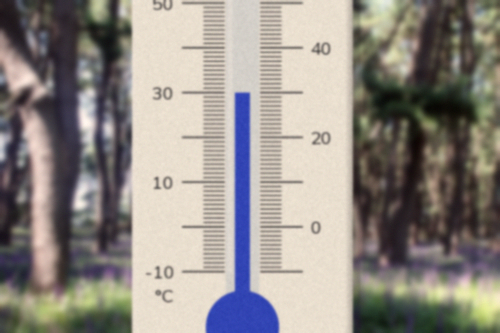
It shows 30 °C
